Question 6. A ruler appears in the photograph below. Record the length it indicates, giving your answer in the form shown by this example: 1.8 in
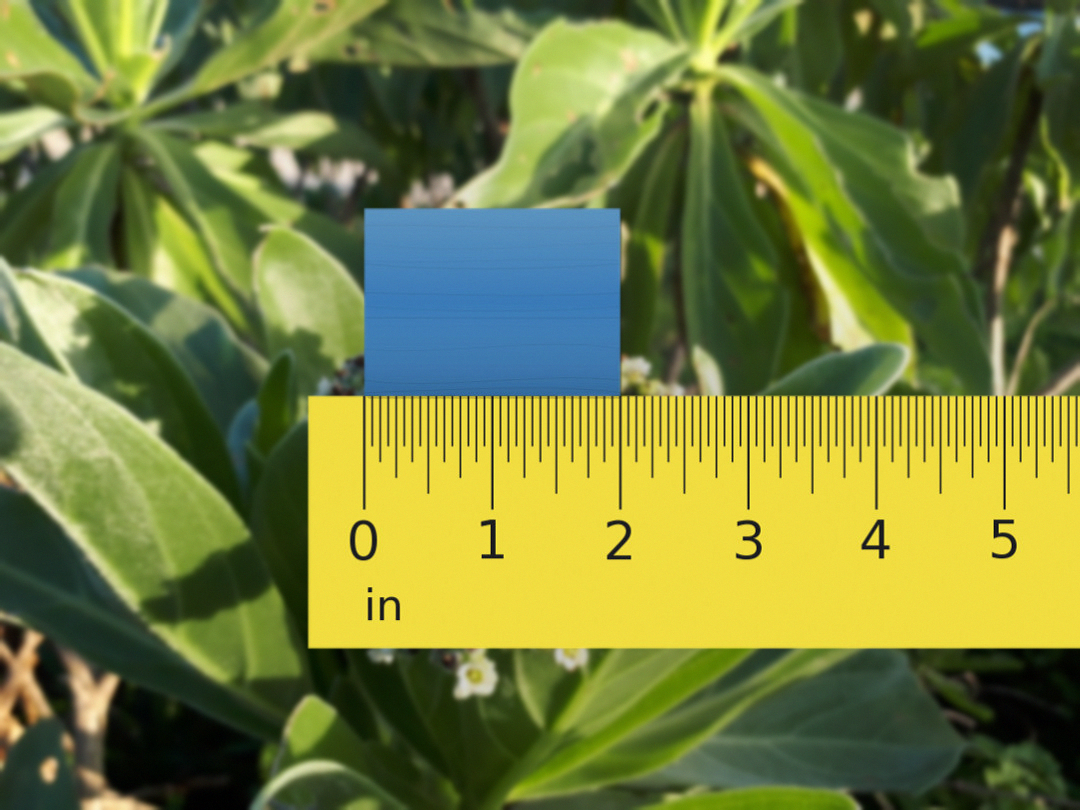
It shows 2 in
